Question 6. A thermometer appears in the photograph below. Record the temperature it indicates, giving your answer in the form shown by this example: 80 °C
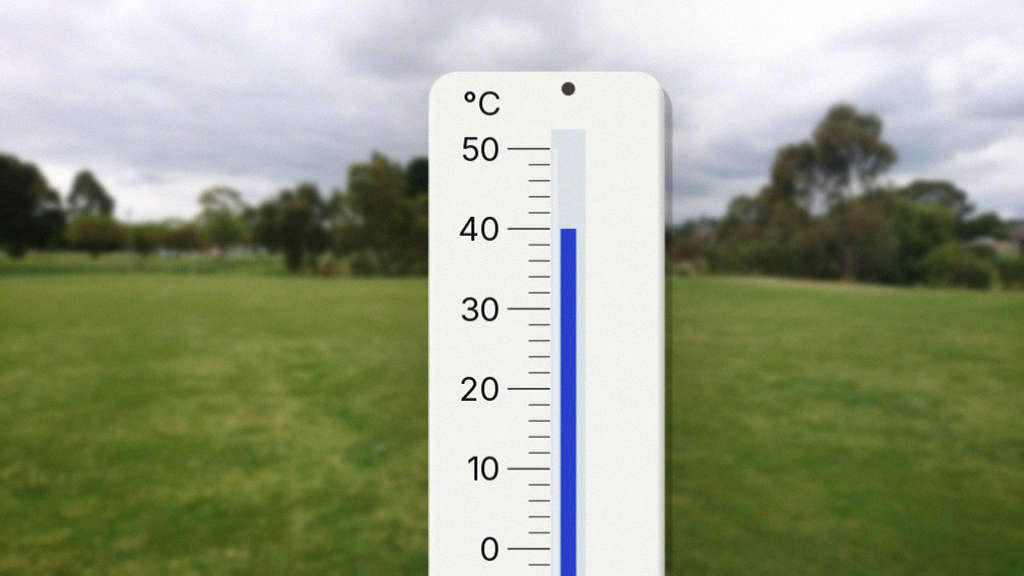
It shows 40 °C
